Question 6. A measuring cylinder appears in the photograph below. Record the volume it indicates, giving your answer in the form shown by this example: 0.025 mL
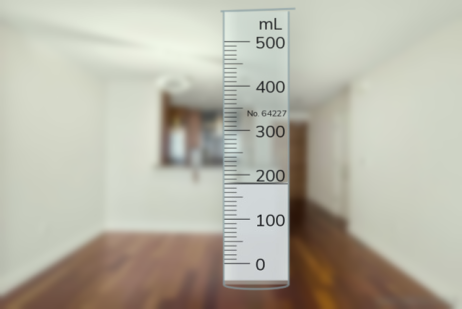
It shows 180 mL
